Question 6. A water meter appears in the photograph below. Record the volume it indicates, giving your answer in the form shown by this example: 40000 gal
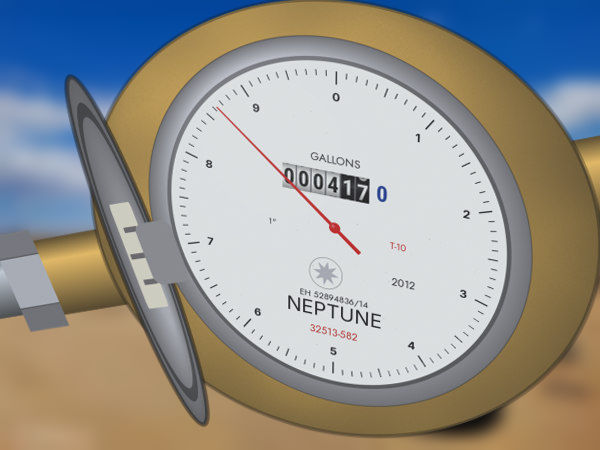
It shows 4168.6 gal
